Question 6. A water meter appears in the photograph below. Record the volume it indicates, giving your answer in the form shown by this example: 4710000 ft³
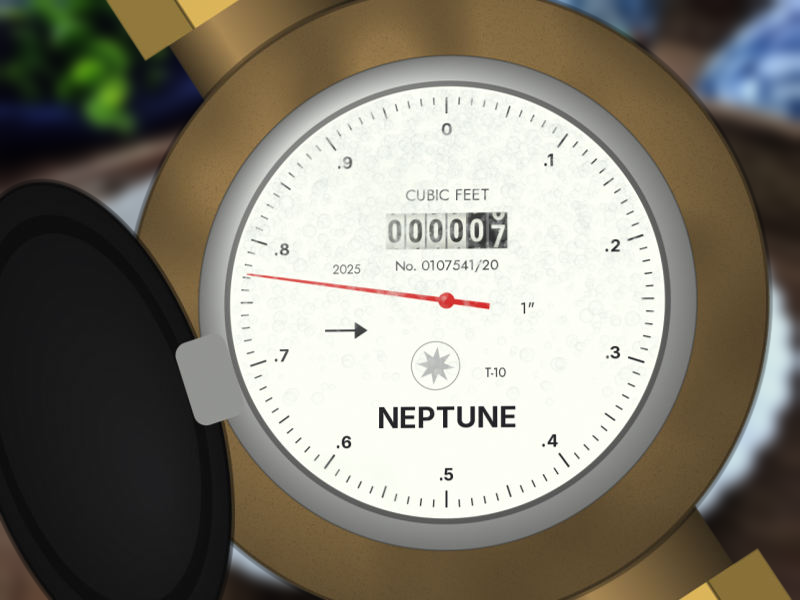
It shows 6.77 ft³
